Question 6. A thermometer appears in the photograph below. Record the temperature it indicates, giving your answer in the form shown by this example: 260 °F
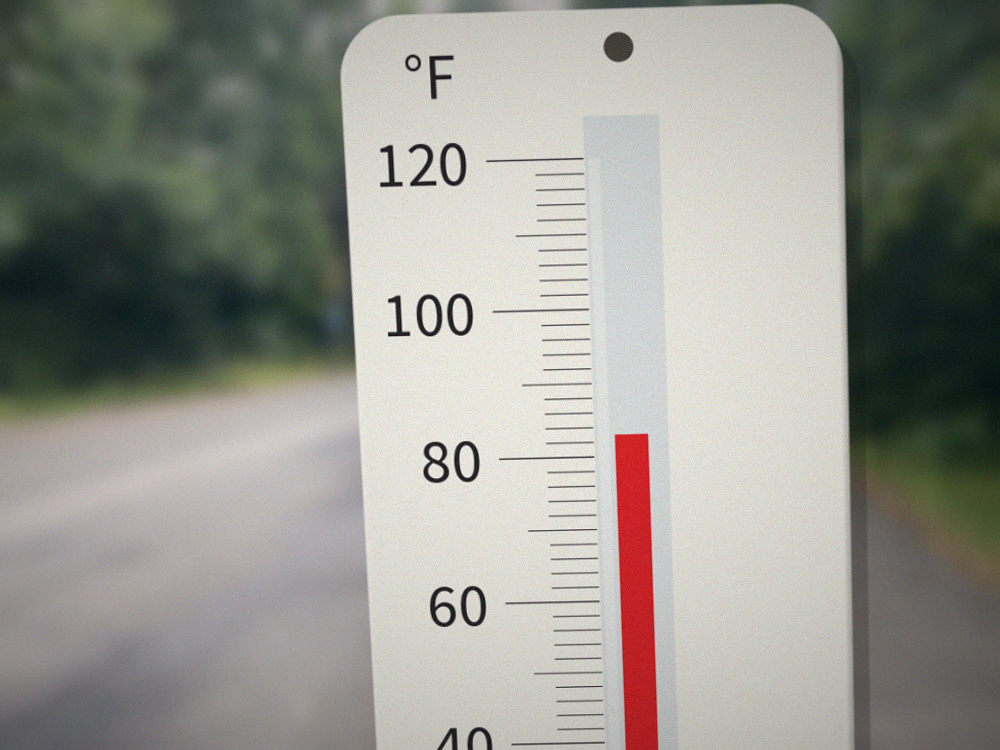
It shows 83 °F
